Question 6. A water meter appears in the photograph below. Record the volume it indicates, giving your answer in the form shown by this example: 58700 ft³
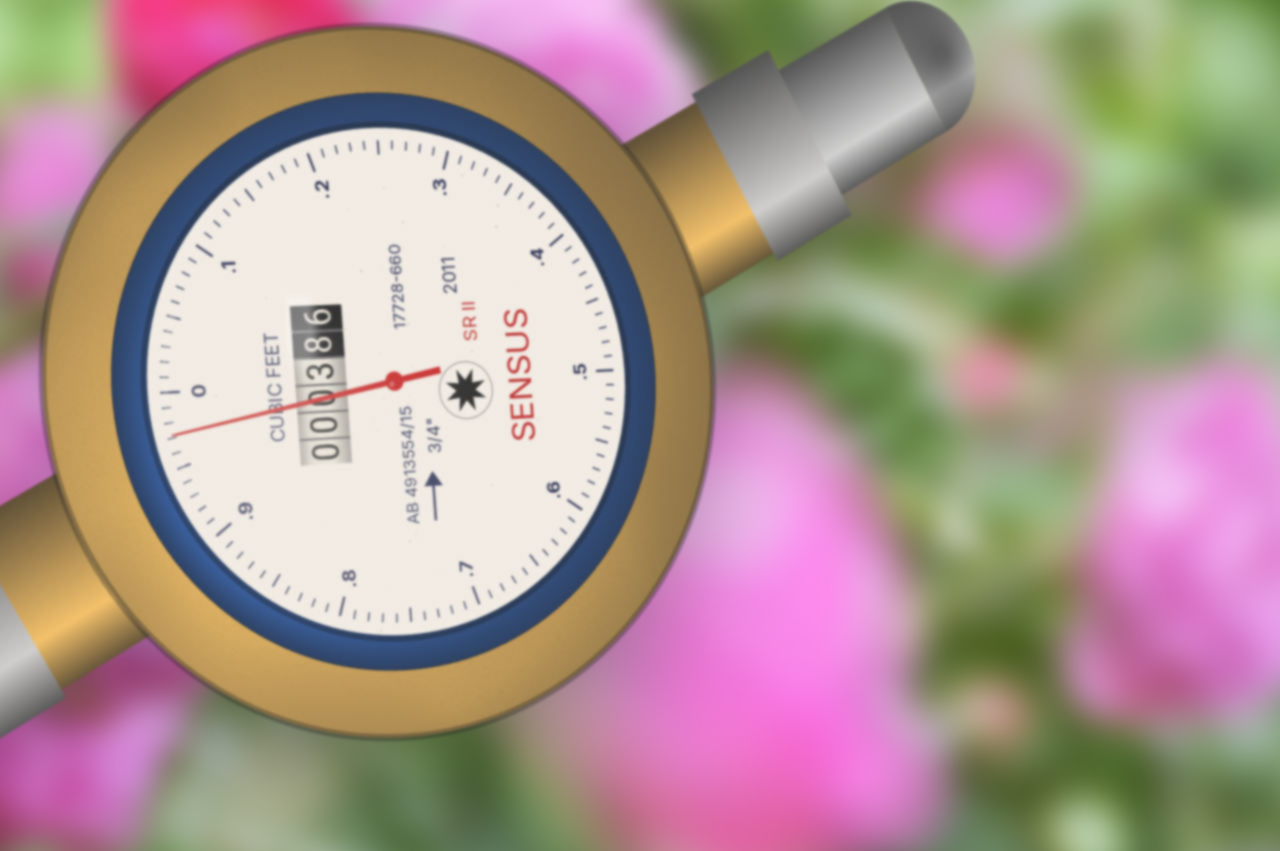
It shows 385.97 ft³
